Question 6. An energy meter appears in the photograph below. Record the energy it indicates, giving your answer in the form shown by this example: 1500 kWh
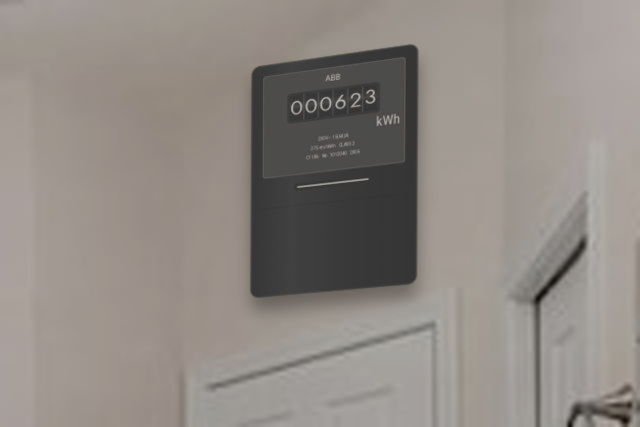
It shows 623 kWh
